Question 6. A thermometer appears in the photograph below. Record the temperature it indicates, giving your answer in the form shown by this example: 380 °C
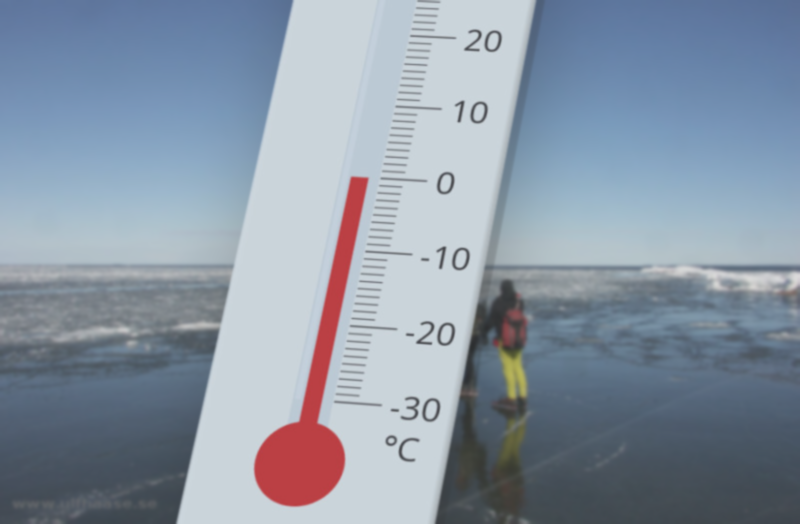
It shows 0 °C
